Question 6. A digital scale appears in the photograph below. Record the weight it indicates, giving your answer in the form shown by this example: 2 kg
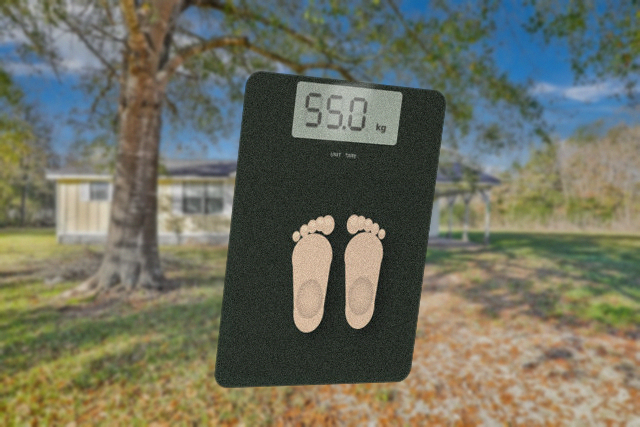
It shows 55.0 kg
